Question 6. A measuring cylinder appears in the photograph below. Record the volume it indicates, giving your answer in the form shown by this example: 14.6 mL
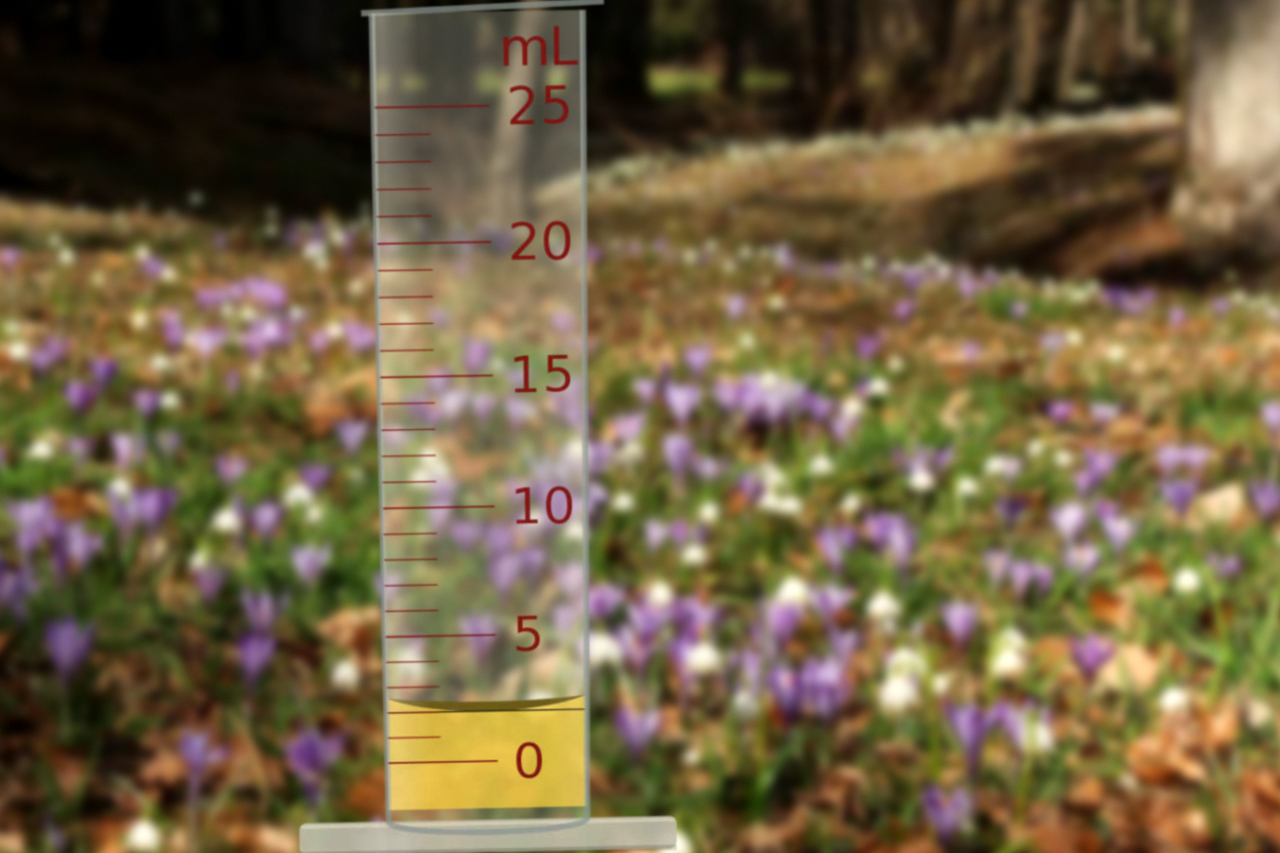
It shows 2 mL
